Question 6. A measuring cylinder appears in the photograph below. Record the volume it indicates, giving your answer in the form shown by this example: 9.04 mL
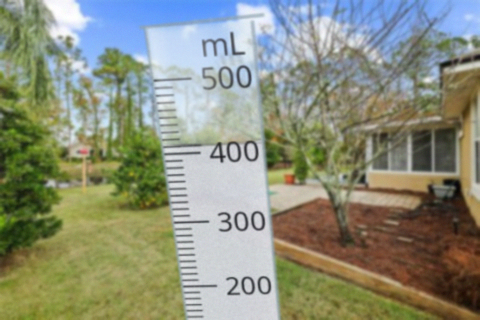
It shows 410 mL
